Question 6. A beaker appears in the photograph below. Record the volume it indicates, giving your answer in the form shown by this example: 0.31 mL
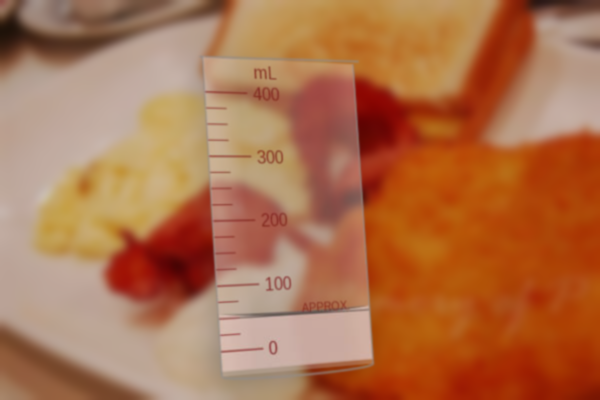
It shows 50 mL
